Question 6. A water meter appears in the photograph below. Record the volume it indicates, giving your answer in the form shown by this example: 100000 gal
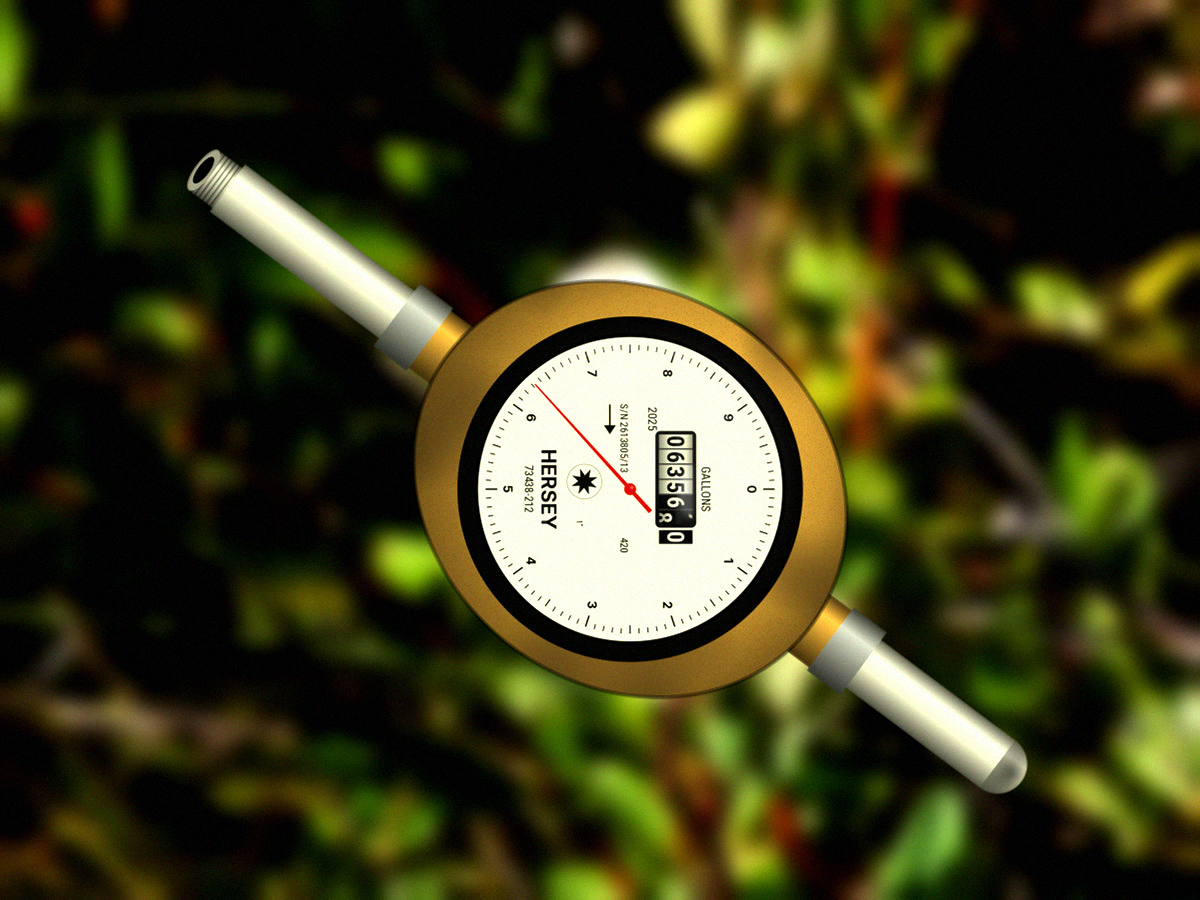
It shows 635676.3 gal
